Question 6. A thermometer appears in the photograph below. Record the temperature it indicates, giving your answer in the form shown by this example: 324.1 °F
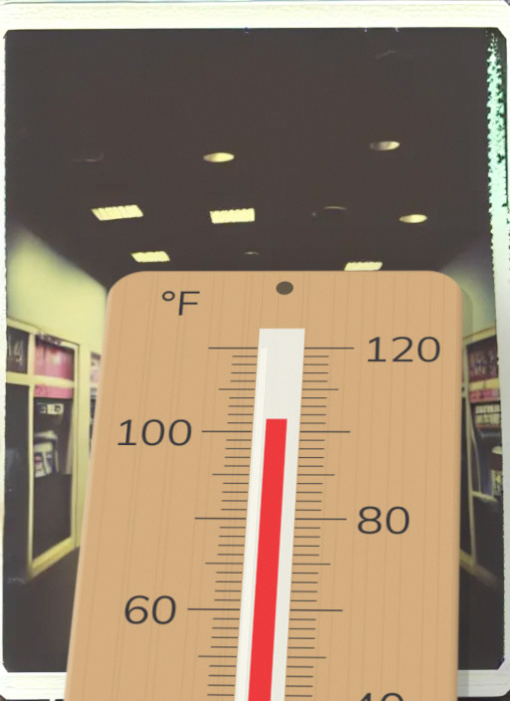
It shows 103 °F
